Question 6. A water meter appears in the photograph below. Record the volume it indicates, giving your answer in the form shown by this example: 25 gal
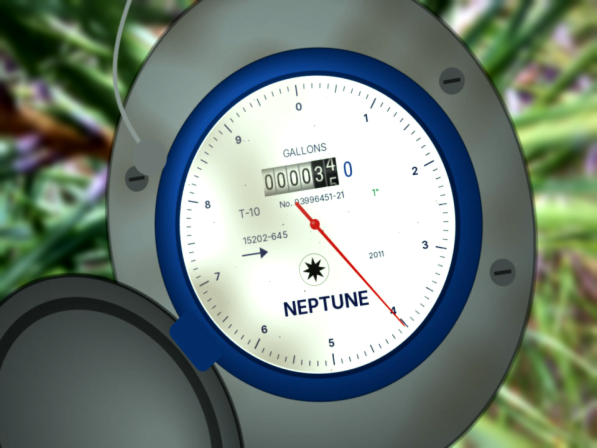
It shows 344.0 gal
